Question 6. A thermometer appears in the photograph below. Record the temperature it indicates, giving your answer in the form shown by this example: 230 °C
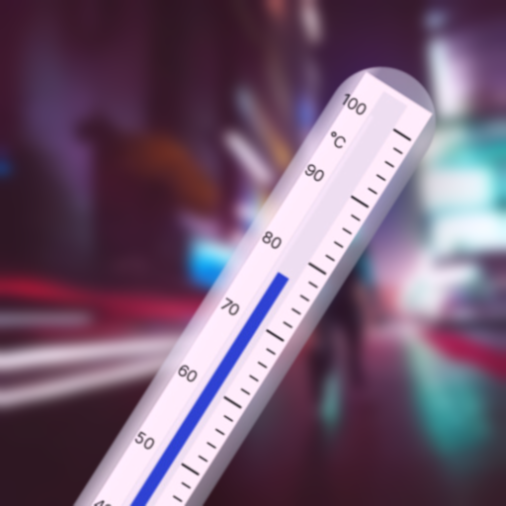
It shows 77 °C
